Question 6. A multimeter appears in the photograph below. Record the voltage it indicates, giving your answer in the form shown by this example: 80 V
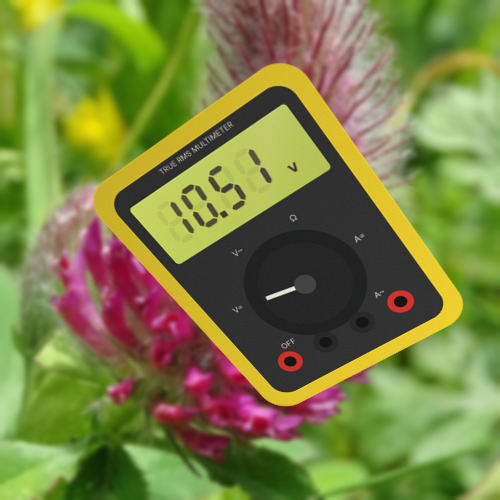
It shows 10.51 V
